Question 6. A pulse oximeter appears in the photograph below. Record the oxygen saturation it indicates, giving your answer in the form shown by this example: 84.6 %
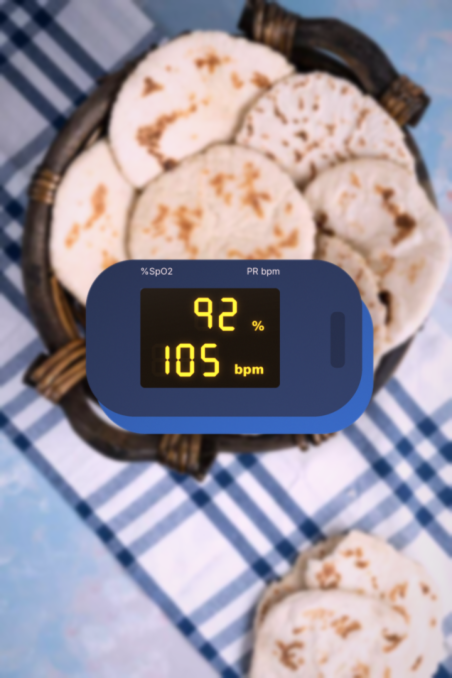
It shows 92 %
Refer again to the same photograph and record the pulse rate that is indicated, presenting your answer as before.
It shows 105 bpm
